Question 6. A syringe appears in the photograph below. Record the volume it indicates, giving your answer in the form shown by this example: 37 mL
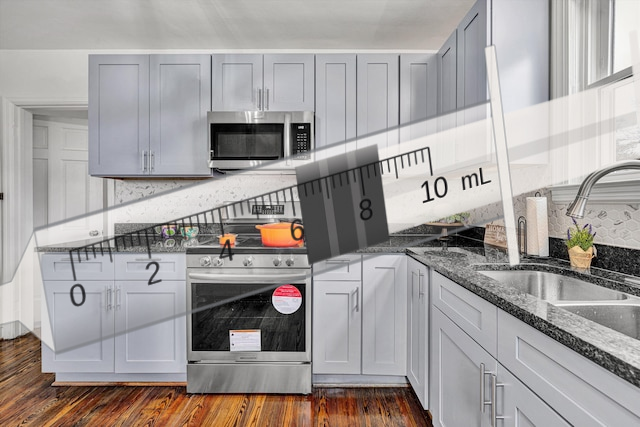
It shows 6.2 mL
